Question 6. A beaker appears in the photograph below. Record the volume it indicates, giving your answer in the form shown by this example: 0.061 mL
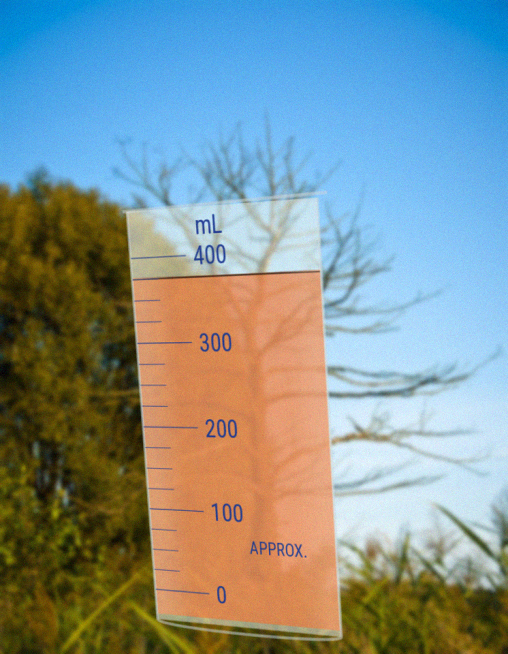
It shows 375 mL
